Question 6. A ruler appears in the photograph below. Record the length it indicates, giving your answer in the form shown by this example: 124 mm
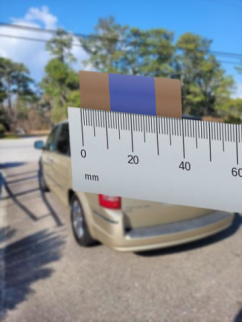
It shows 40 mm
